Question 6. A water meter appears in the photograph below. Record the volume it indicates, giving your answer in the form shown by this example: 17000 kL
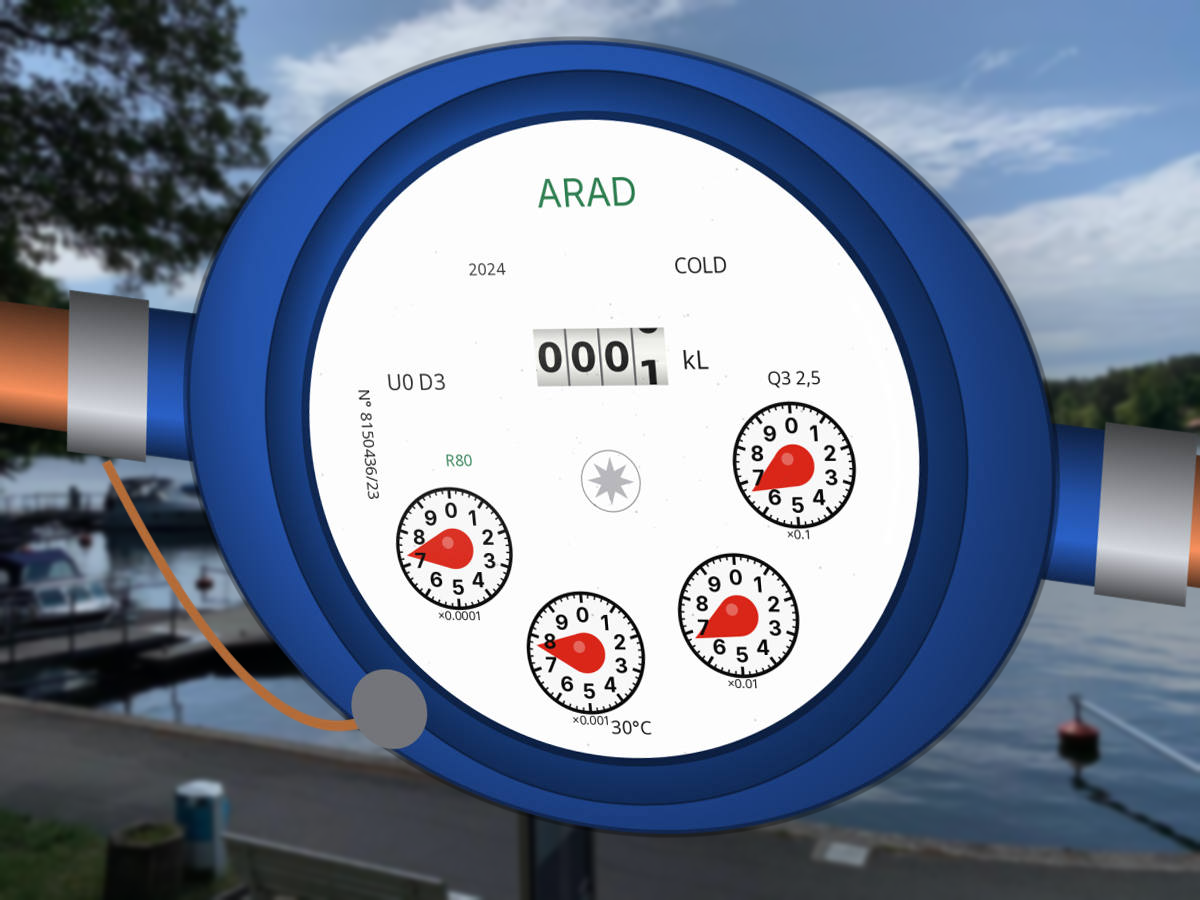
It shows 0.6677 kL
